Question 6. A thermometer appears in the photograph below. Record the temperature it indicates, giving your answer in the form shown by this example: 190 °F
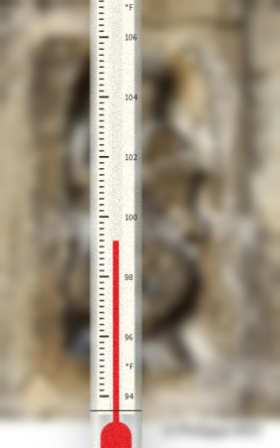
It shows 99.2 °F
